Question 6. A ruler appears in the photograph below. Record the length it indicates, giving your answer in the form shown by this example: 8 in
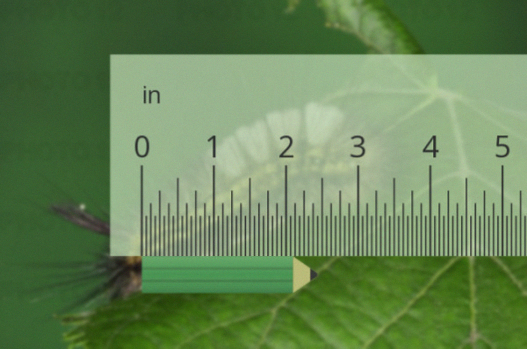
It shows 2.4375 in
